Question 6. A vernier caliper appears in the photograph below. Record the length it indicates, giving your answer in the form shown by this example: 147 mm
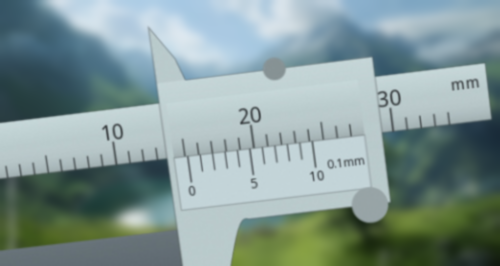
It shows 15.2 mm
